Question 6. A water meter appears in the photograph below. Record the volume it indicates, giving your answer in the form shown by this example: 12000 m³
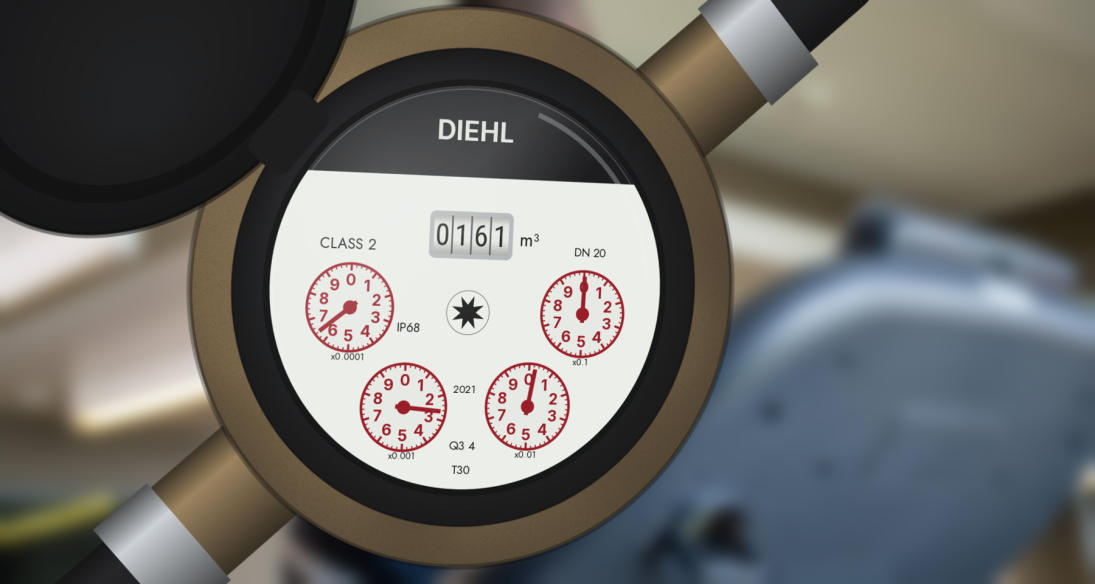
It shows 161.0026 m³
